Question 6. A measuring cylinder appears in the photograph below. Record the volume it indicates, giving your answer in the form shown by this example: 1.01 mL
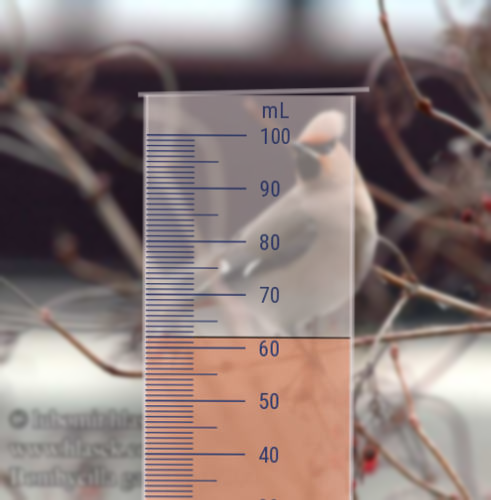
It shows 62 mL
